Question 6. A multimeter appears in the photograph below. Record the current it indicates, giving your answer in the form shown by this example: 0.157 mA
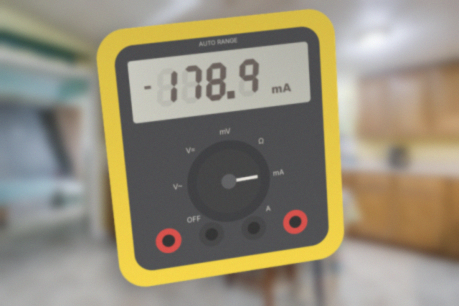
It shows -178.9 mA
